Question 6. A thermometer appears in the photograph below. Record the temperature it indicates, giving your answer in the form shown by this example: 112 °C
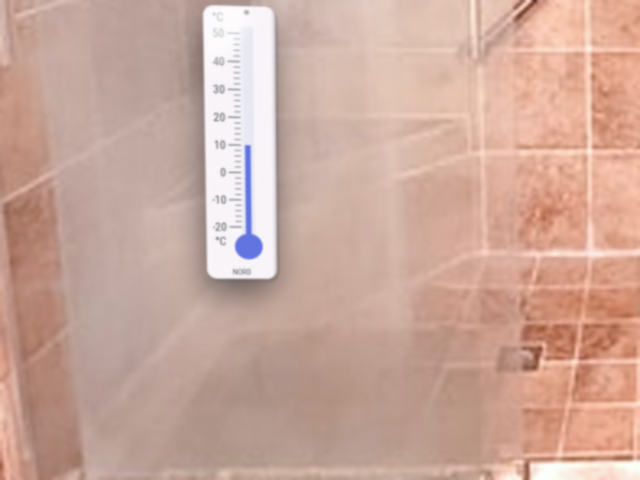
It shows 10 °C
